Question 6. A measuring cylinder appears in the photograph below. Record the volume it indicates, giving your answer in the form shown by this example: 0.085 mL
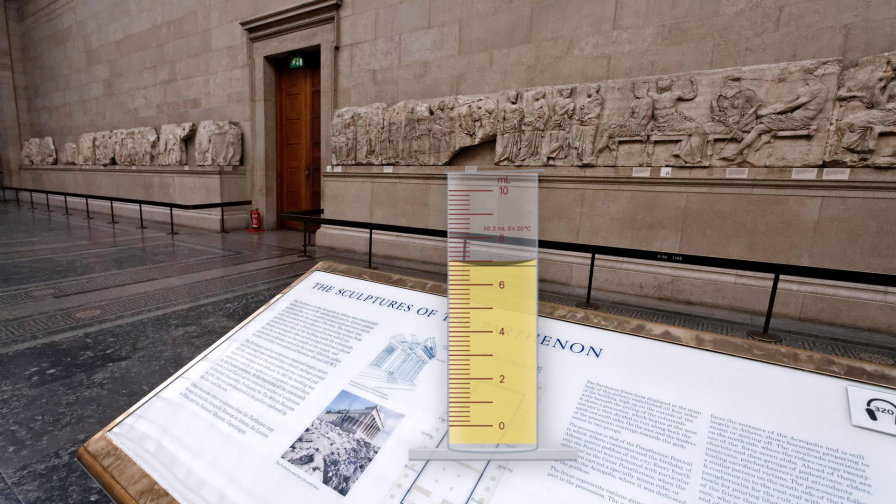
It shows 6.8 mL
